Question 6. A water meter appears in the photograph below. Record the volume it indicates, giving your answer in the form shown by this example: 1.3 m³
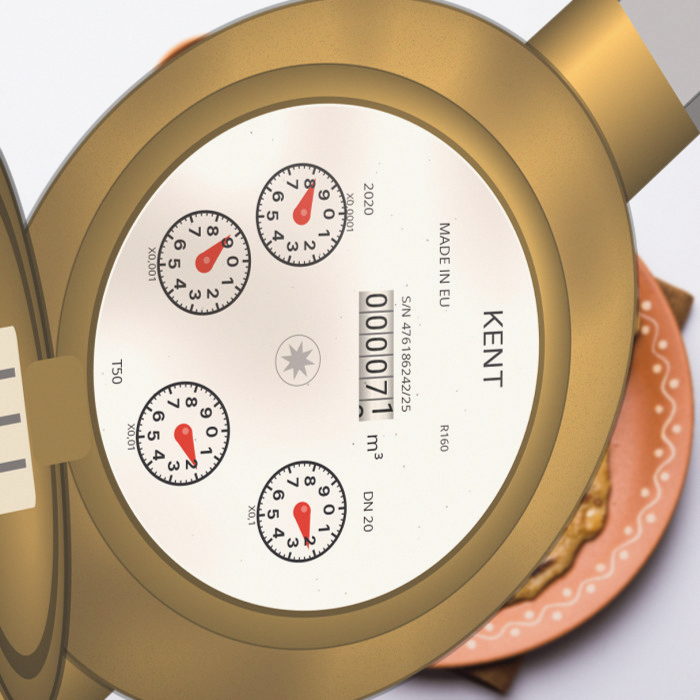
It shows 71.2188 m³
